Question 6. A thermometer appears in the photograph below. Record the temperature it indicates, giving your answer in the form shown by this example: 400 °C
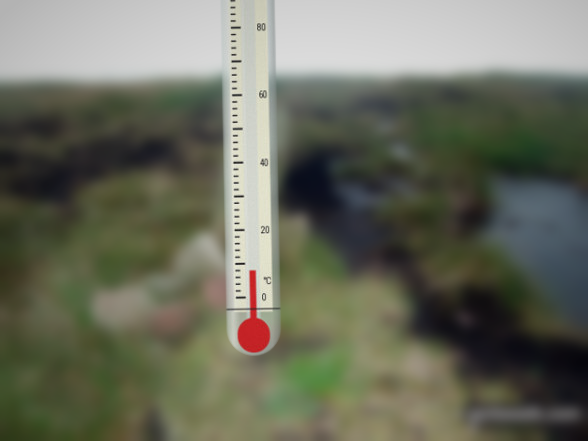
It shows 8 °C
